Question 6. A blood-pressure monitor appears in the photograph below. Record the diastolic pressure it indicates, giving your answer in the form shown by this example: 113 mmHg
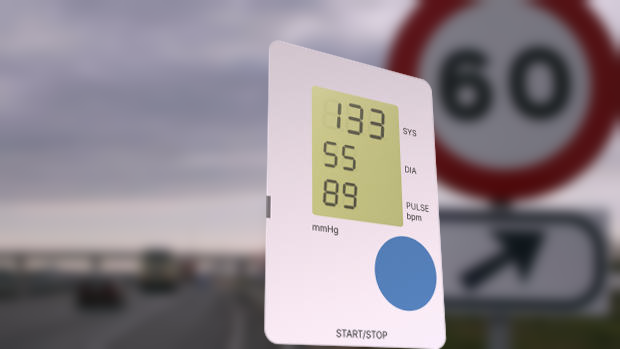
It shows 55 mmHg
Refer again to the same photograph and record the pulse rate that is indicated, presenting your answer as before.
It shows 89 bpm
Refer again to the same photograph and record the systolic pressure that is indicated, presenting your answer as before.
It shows 133 mmHg
